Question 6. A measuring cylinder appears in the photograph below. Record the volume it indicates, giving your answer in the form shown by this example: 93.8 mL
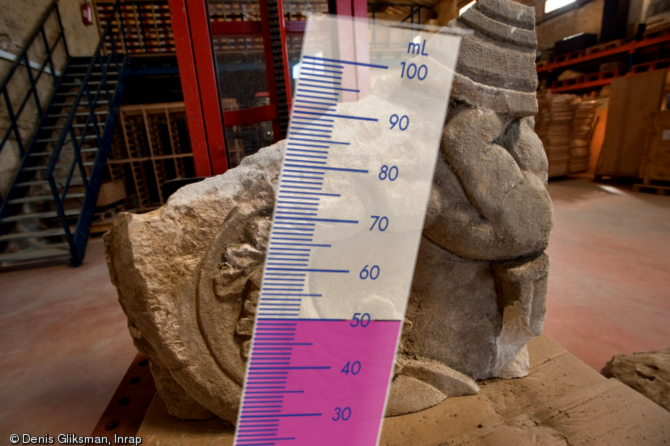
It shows 50 mL
